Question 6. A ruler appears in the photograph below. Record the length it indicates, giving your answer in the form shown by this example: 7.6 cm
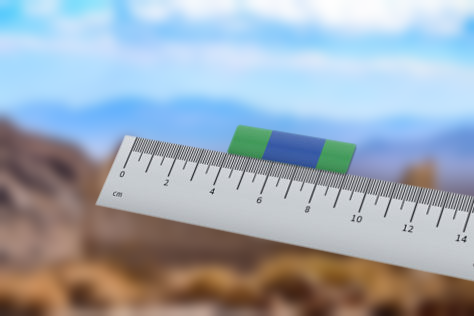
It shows 5 cm
